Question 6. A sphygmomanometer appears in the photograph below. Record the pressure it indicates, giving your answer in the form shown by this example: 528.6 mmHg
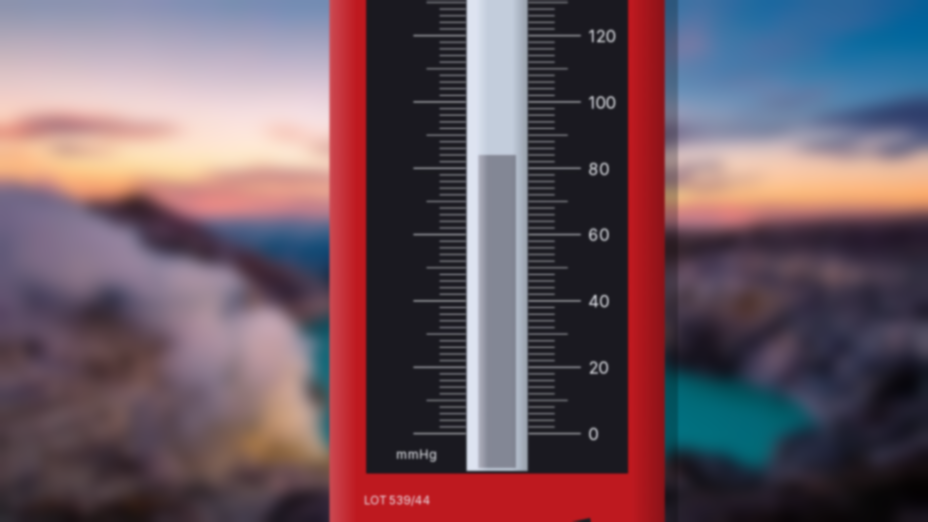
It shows 84 mmHg
